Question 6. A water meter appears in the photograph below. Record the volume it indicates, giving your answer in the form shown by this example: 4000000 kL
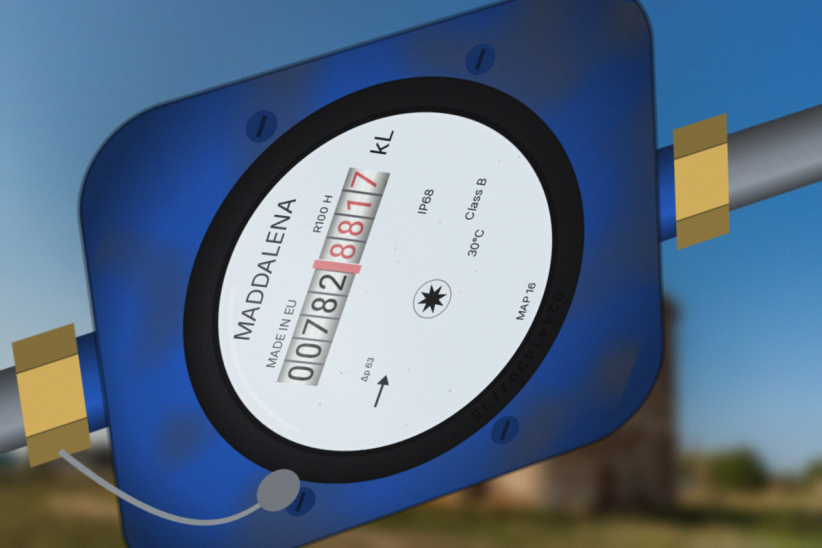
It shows 782.8817 kL
